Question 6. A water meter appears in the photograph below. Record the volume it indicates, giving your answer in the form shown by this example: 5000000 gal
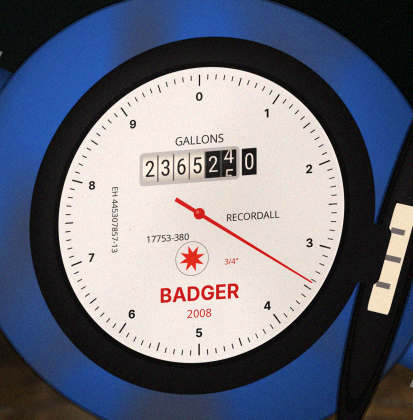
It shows 2365243.4 gal
